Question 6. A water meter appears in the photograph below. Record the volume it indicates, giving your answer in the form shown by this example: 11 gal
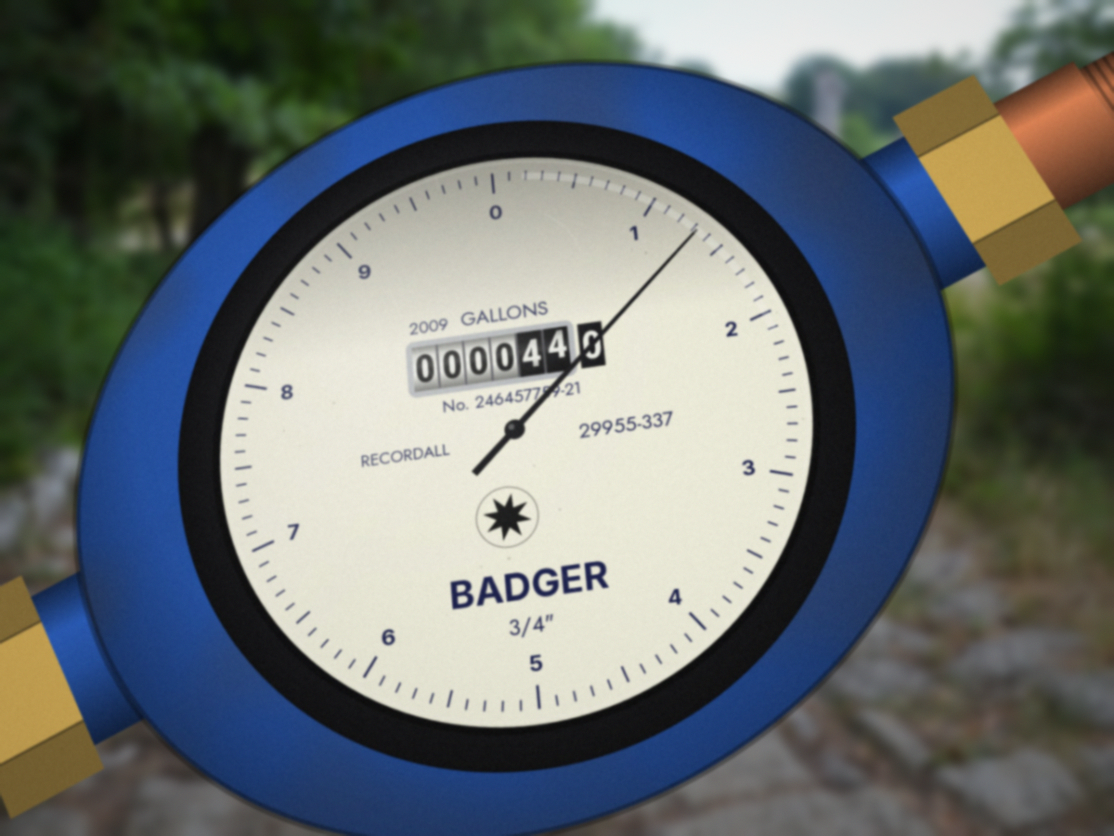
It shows 441.3 gal
